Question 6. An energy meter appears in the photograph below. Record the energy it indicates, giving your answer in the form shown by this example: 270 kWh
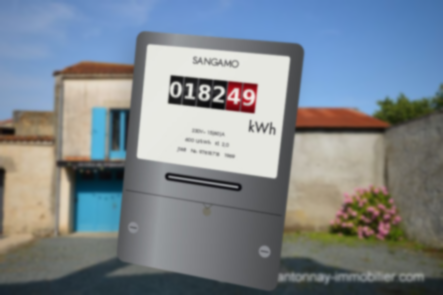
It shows 182.49 kWh
